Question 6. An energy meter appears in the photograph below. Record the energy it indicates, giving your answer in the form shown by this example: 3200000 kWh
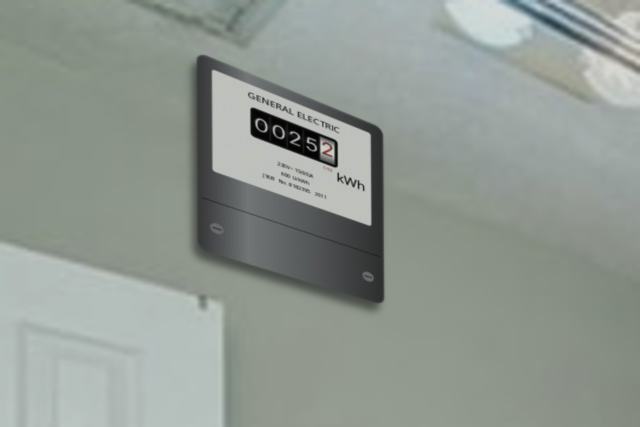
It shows 25.2 kWh
